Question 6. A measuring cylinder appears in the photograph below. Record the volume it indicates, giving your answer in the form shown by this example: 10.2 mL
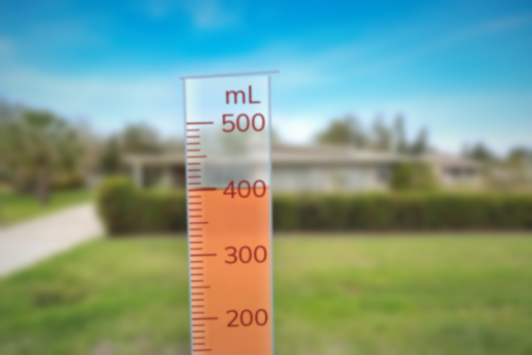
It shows 400 mL
